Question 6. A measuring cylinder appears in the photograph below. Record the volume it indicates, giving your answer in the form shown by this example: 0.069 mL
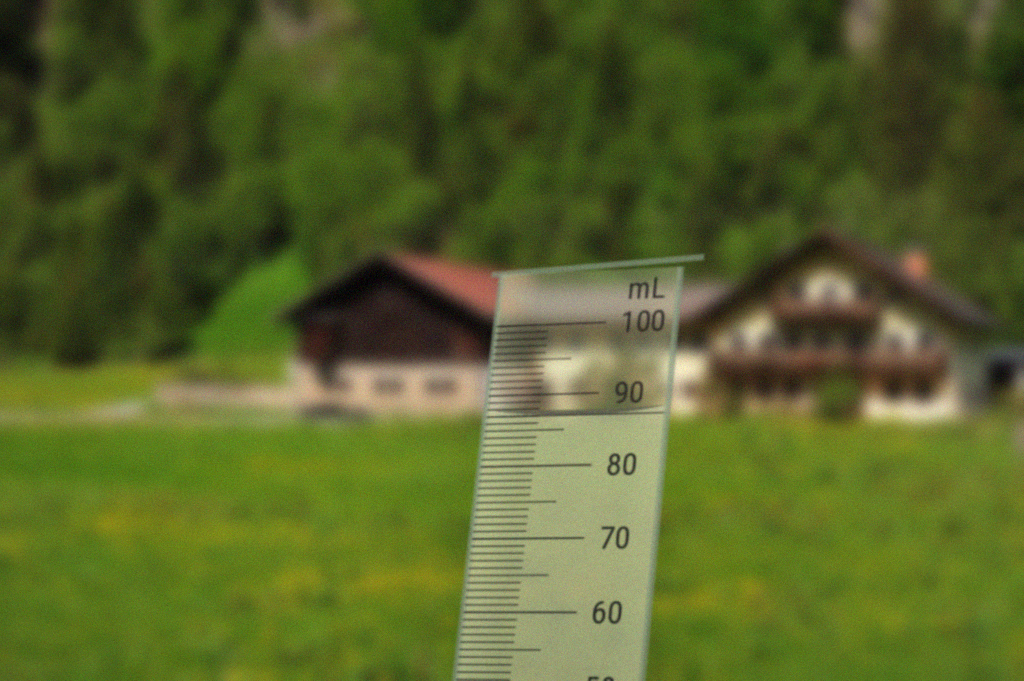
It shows 87 mL
